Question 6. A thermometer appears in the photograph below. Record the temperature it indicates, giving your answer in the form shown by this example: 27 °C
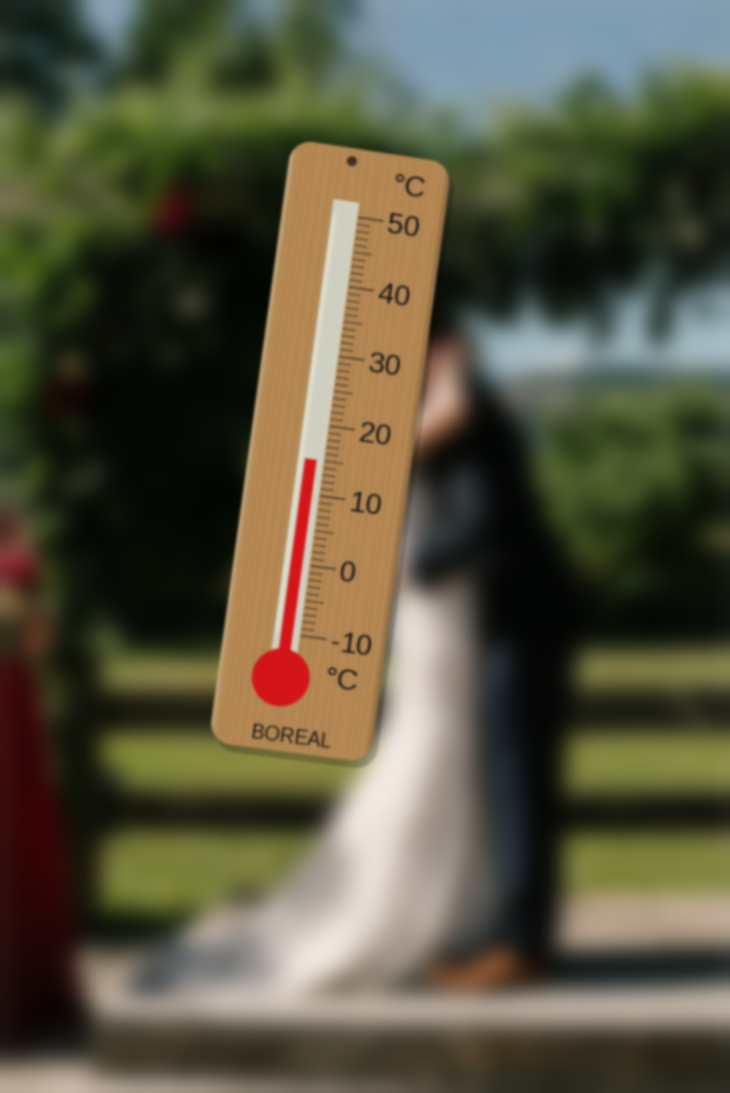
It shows 15 °C
